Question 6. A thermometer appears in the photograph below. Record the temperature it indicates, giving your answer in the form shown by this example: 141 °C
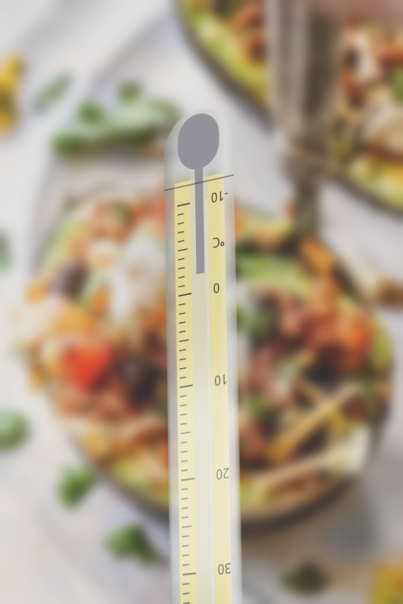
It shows -2 °C
